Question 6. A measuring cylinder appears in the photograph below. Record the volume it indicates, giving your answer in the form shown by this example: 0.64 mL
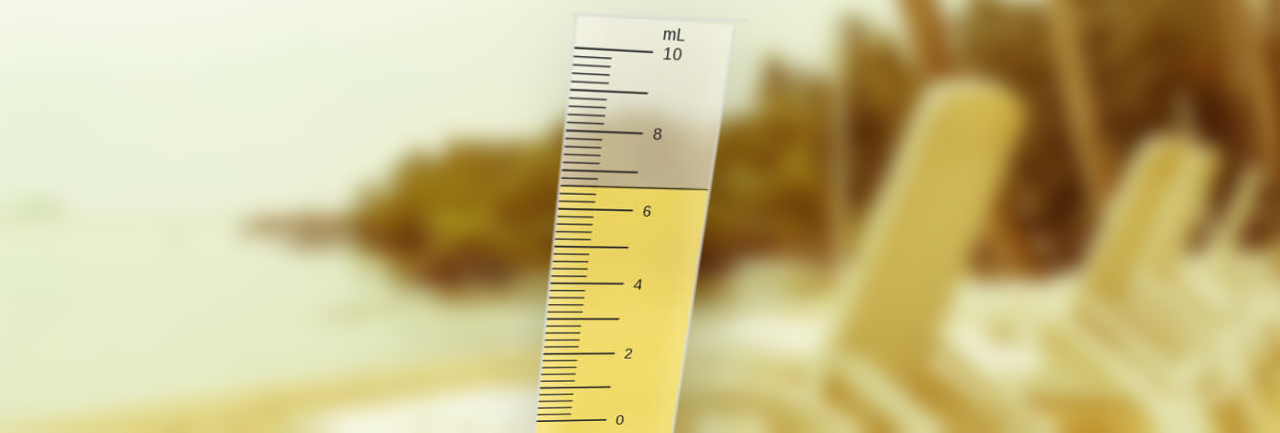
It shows 6.6 mL
